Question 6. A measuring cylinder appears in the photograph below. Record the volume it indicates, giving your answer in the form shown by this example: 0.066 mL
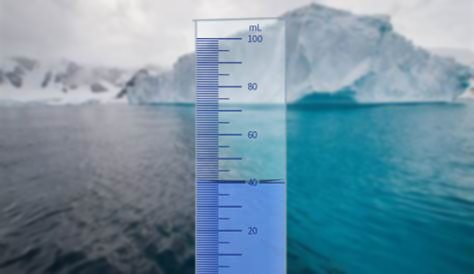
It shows 40 mL
